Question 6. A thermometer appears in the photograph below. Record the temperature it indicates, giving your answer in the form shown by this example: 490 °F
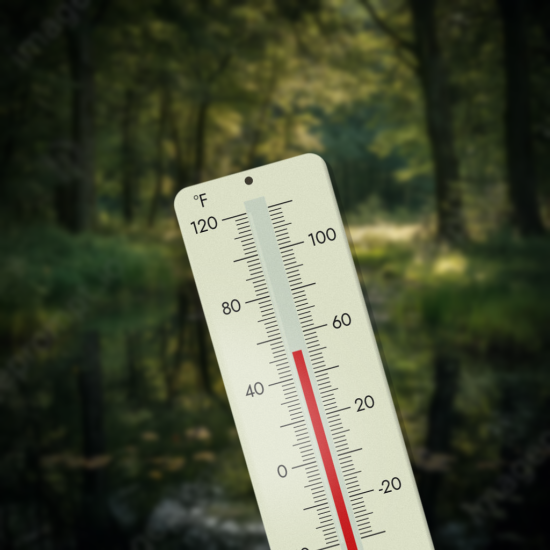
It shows 52 °F
